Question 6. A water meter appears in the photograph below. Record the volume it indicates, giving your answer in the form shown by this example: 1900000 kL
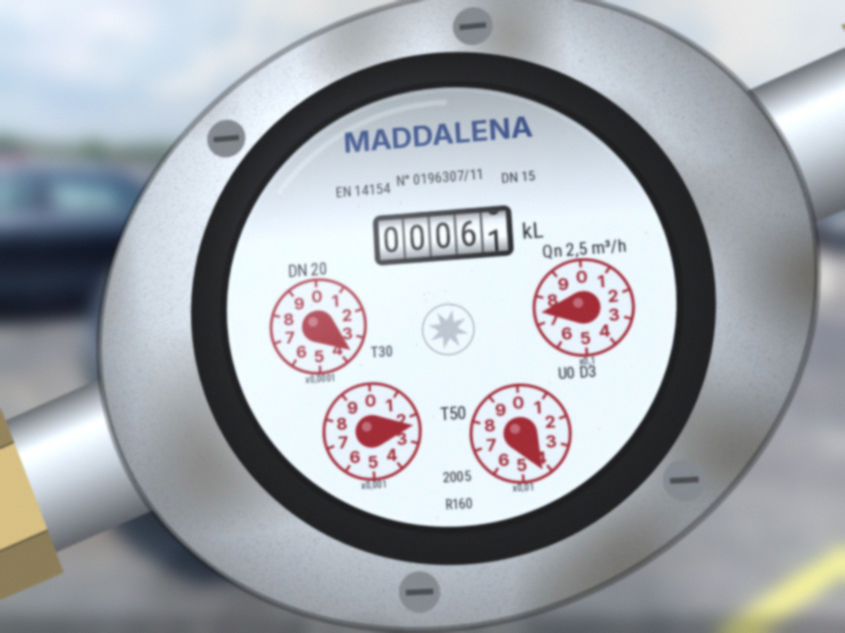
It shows 60.7423 kL
